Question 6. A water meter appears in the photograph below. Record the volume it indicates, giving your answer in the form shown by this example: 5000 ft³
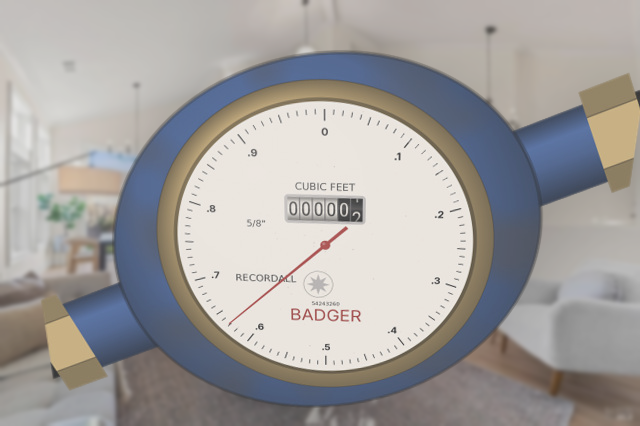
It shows 1.63 ft³
